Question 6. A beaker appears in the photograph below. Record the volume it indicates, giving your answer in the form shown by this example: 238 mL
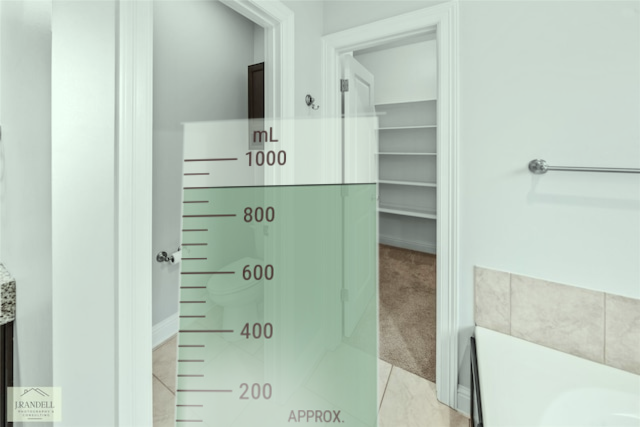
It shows 900 mL
